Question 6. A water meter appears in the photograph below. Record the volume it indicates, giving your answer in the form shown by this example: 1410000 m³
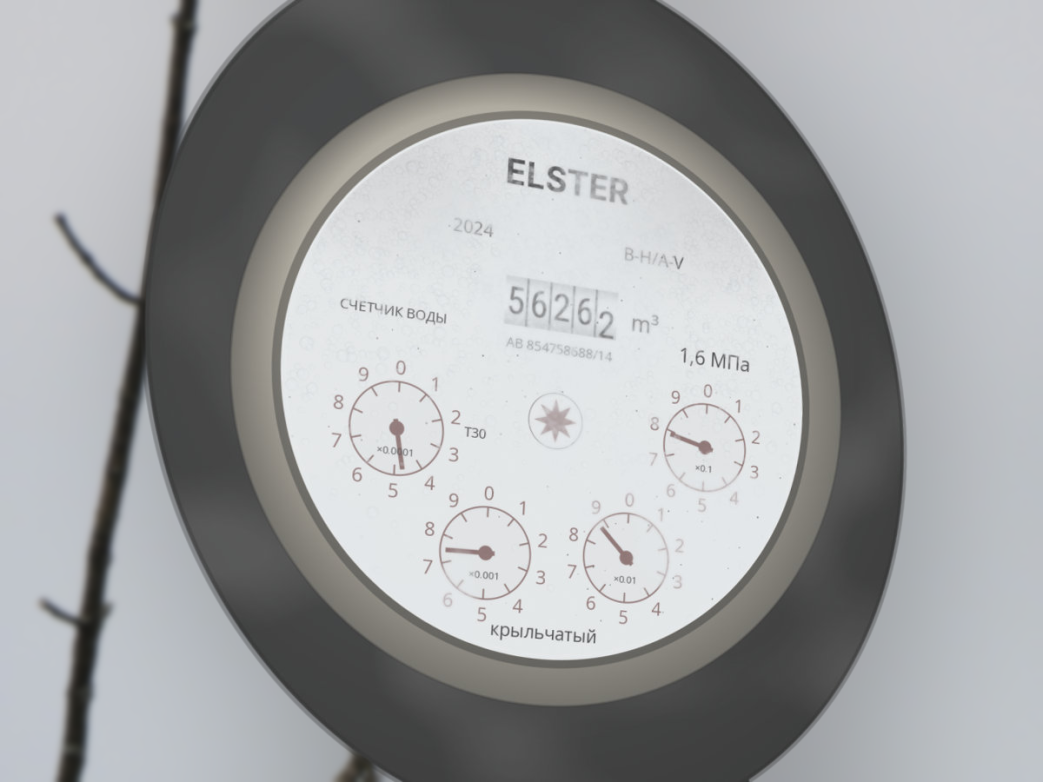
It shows 56261.7874 m³
